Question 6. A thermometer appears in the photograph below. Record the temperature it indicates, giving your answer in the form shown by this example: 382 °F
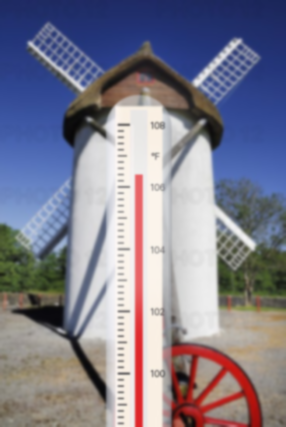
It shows 106.4 °F
